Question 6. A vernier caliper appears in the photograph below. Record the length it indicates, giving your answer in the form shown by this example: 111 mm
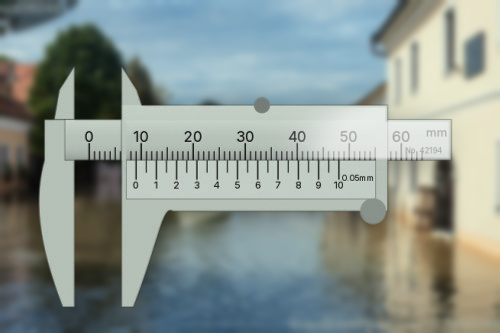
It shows 9.0 mm
